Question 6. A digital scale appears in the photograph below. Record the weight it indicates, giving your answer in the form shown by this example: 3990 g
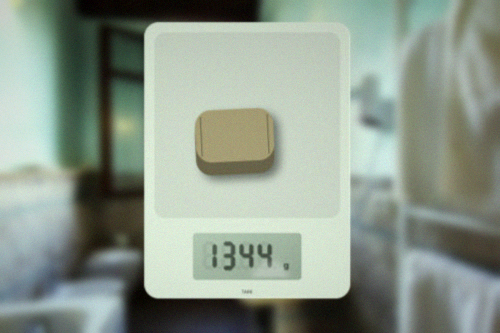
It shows 1344 g
